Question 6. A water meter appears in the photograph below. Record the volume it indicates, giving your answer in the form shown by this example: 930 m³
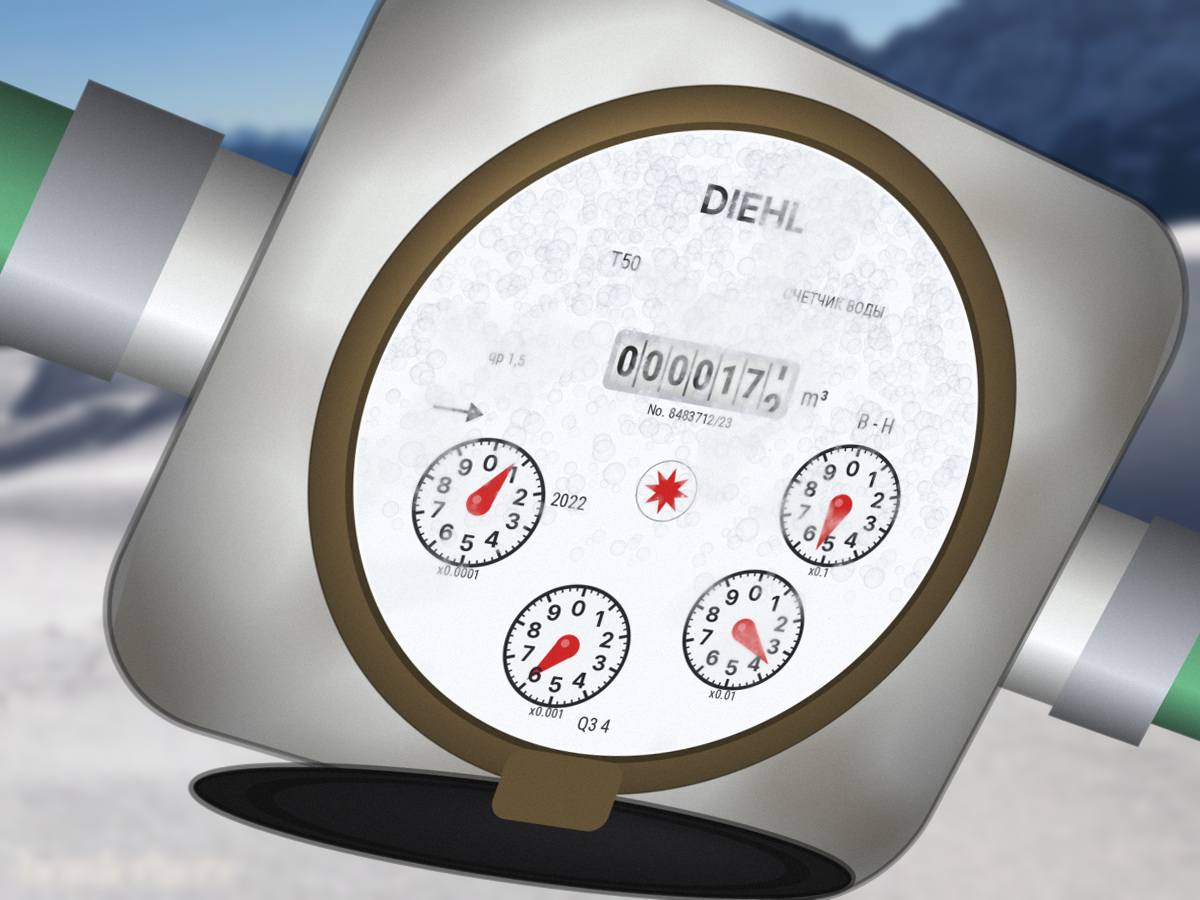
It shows 171.5360 m³
